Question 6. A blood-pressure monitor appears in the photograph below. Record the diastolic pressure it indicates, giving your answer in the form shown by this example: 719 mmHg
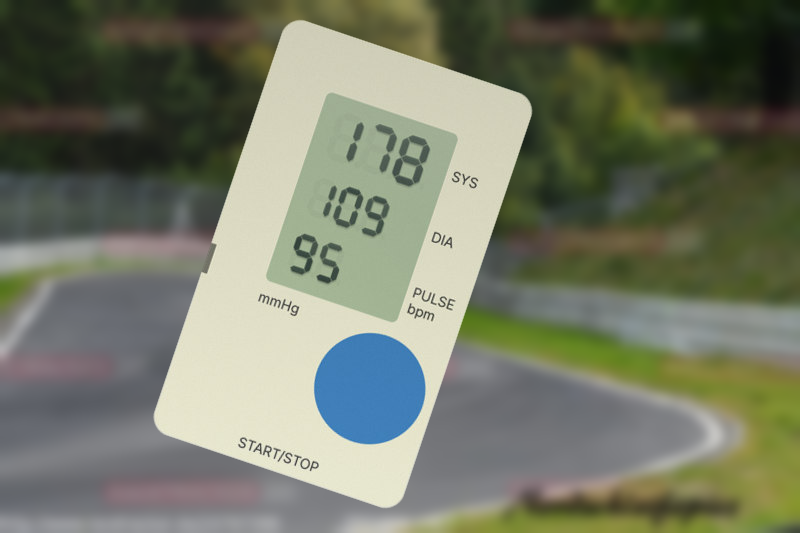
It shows 109 mmHg
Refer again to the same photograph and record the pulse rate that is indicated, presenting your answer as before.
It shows 95 bpm
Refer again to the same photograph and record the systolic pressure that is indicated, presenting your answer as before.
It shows 178 mmHg
